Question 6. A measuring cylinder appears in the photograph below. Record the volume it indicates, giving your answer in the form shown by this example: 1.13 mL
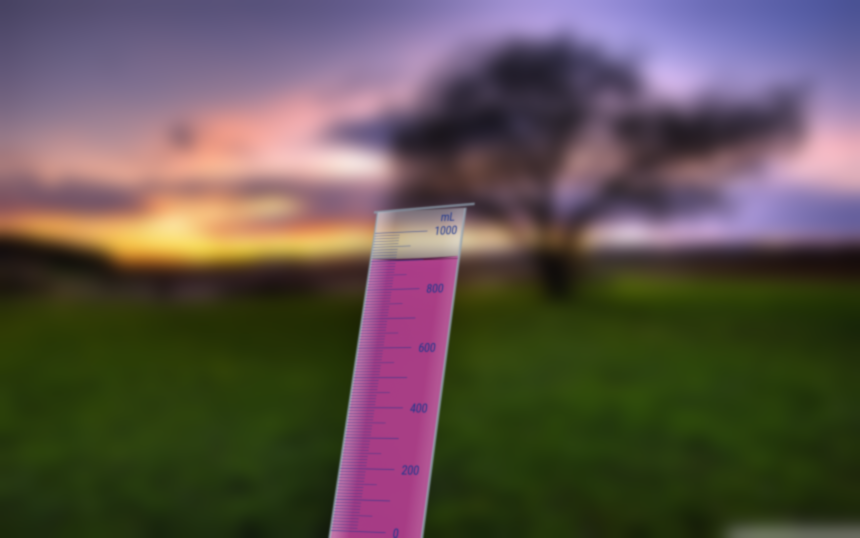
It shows 900 mL
